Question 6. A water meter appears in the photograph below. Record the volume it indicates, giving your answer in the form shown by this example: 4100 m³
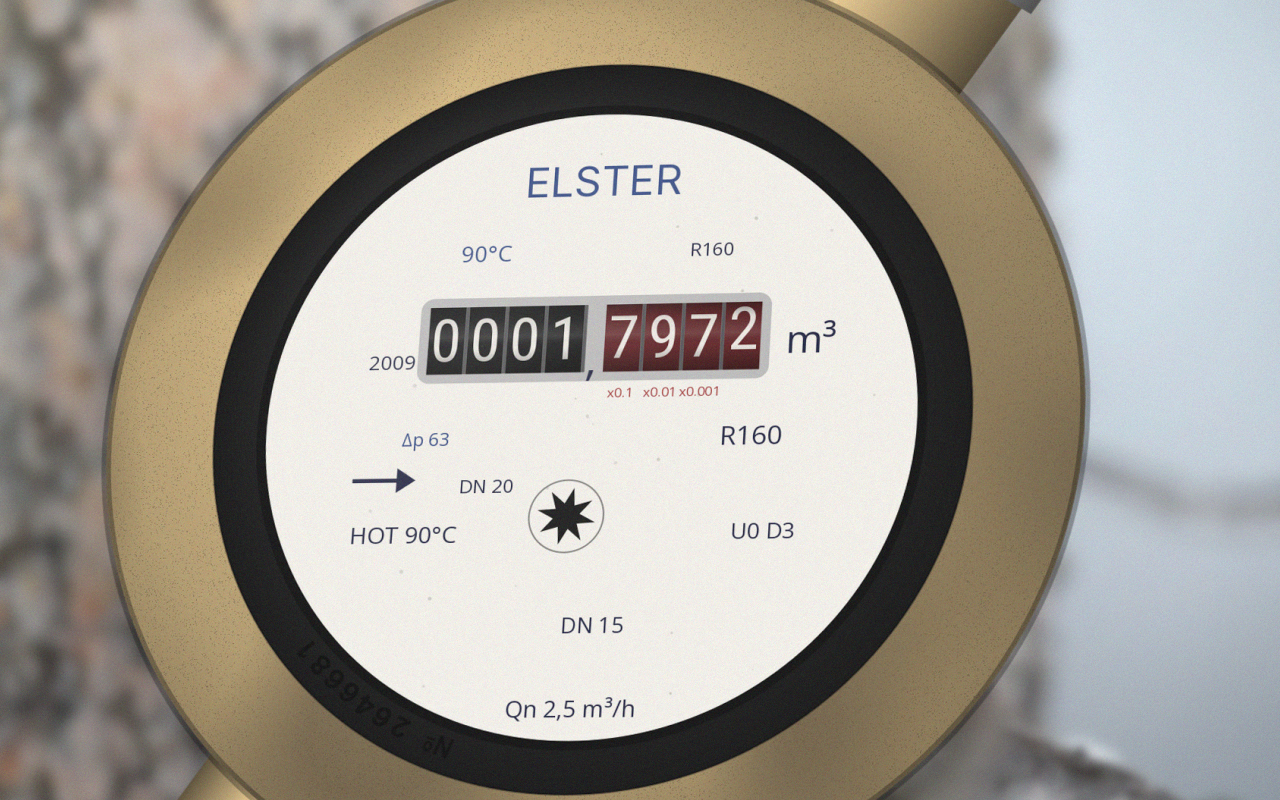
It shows 1.7972 m³
